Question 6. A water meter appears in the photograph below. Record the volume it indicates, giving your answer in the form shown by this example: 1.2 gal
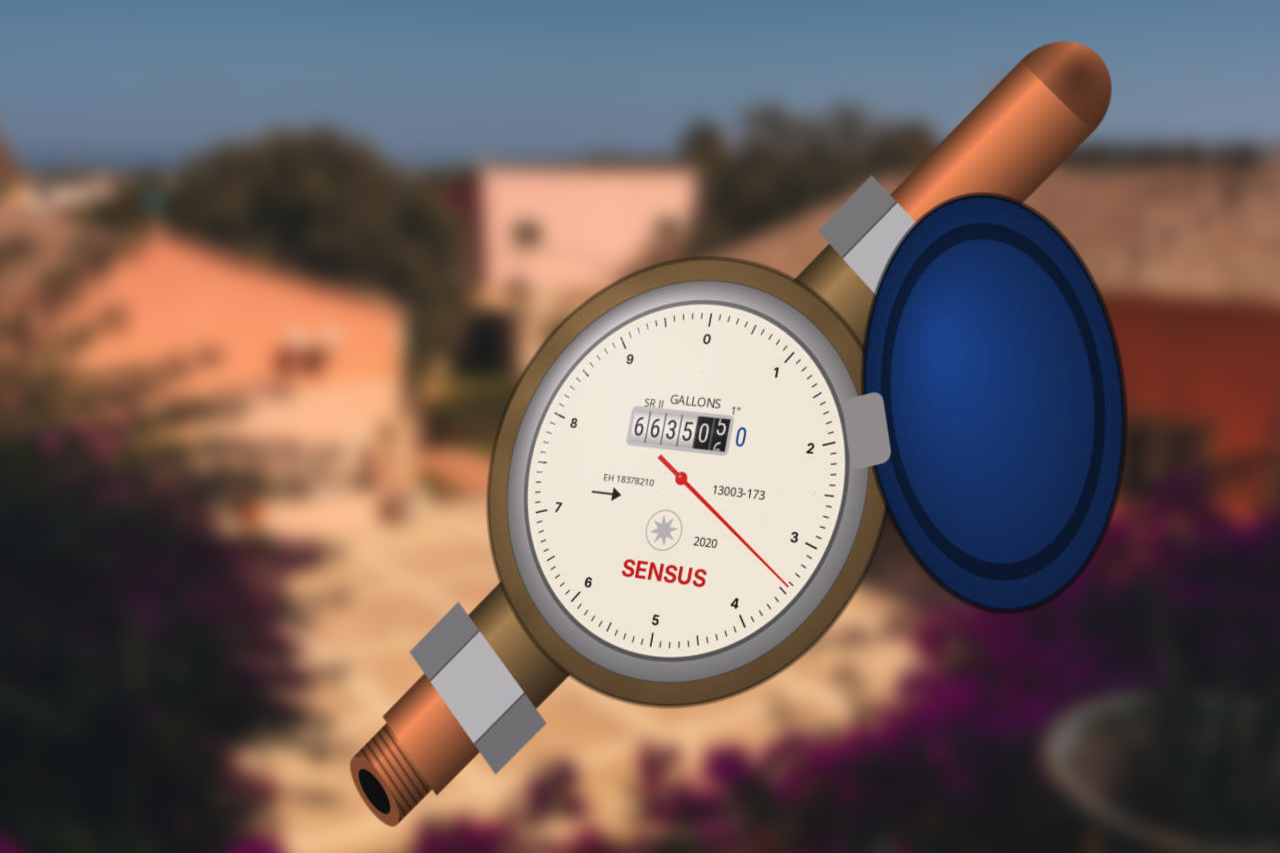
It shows 6635053.4 gal
